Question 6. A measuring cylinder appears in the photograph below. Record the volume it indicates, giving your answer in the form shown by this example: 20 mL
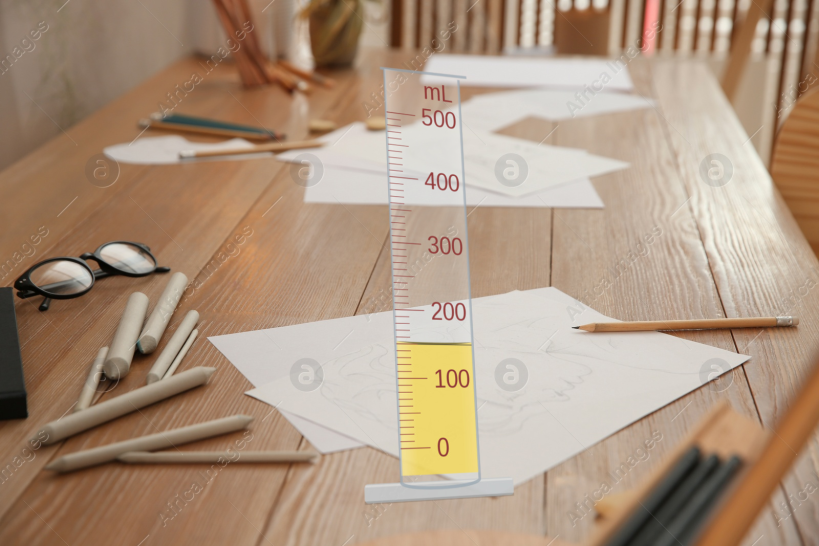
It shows 150 mL
